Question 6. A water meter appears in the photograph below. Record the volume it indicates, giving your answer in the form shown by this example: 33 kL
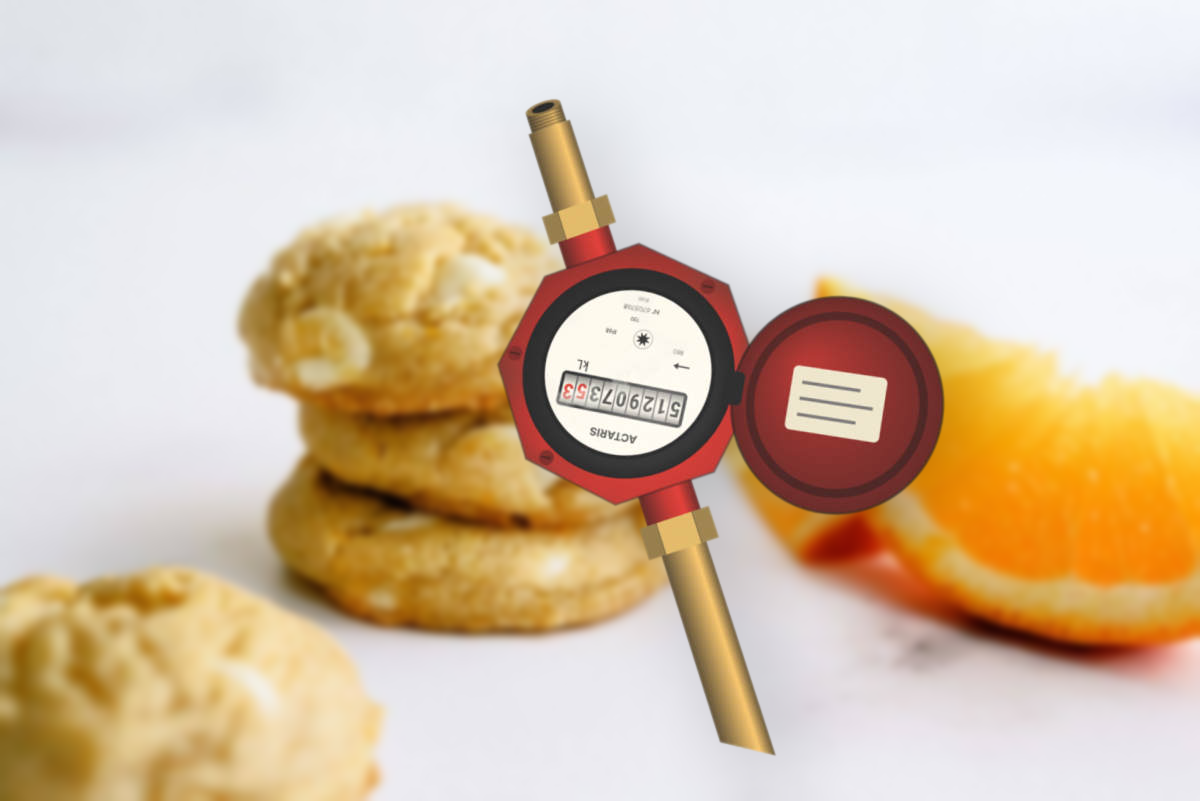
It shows 5129073.53 kL
